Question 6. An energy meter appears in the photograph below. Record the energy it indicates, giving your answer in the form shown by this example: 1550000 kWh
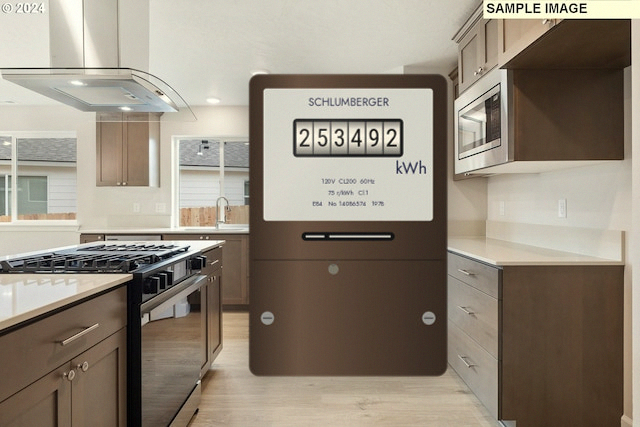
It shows 253492 kWh
